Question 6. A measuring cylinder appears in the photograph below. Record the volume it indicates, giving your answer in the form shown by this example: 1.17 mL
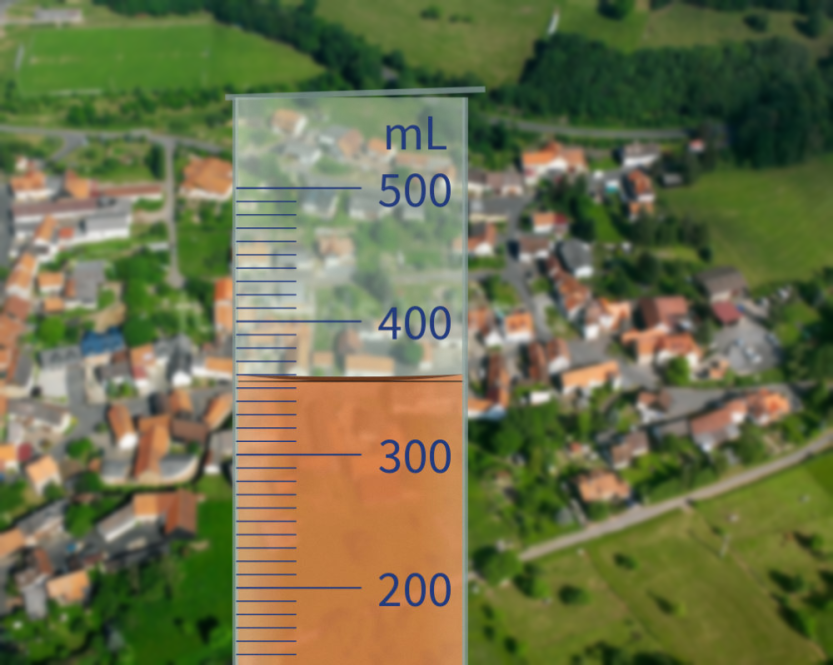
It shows 355 mL
